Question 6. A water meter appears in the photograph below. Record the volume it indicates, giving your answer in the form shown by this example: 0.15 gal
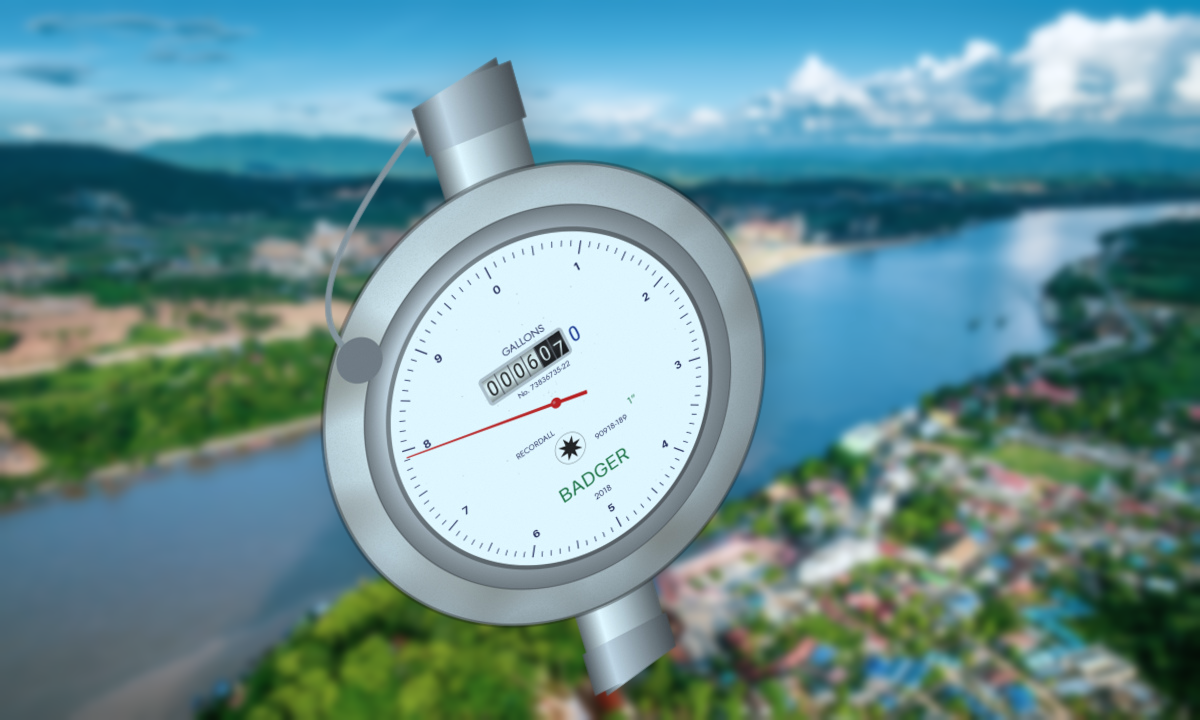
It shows 6067.9 gal
